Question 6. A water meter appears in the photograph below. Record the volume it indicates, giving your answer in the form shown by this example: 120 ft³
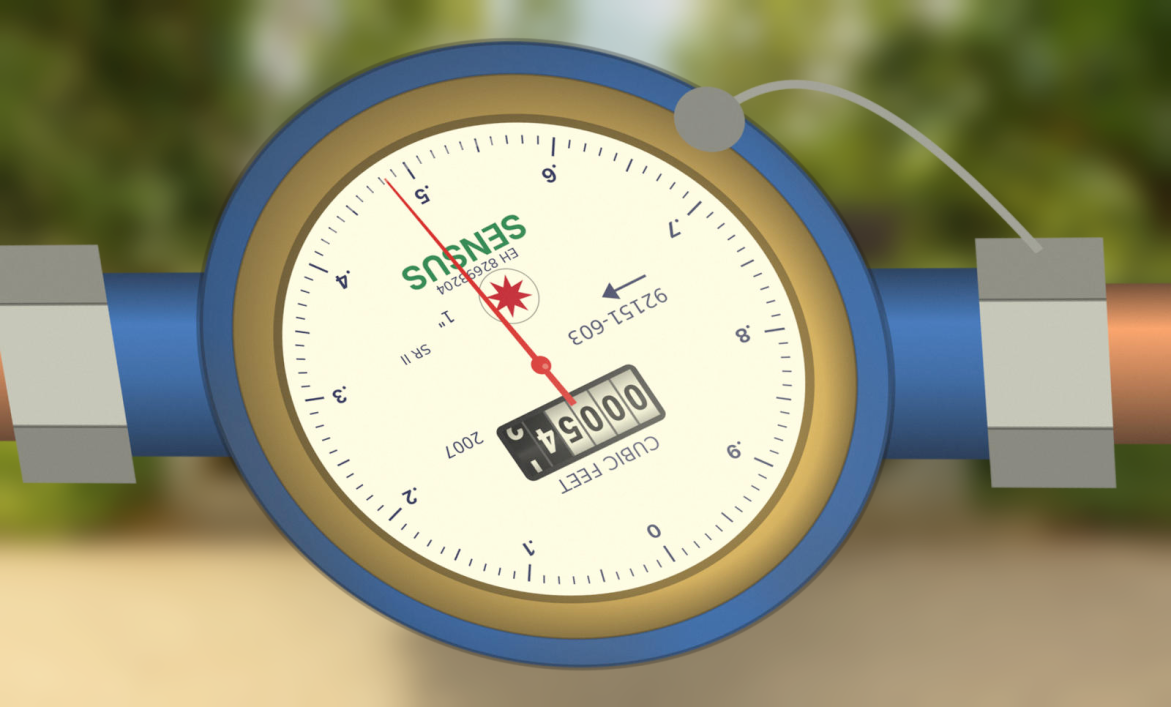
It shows 541.48 ft³
